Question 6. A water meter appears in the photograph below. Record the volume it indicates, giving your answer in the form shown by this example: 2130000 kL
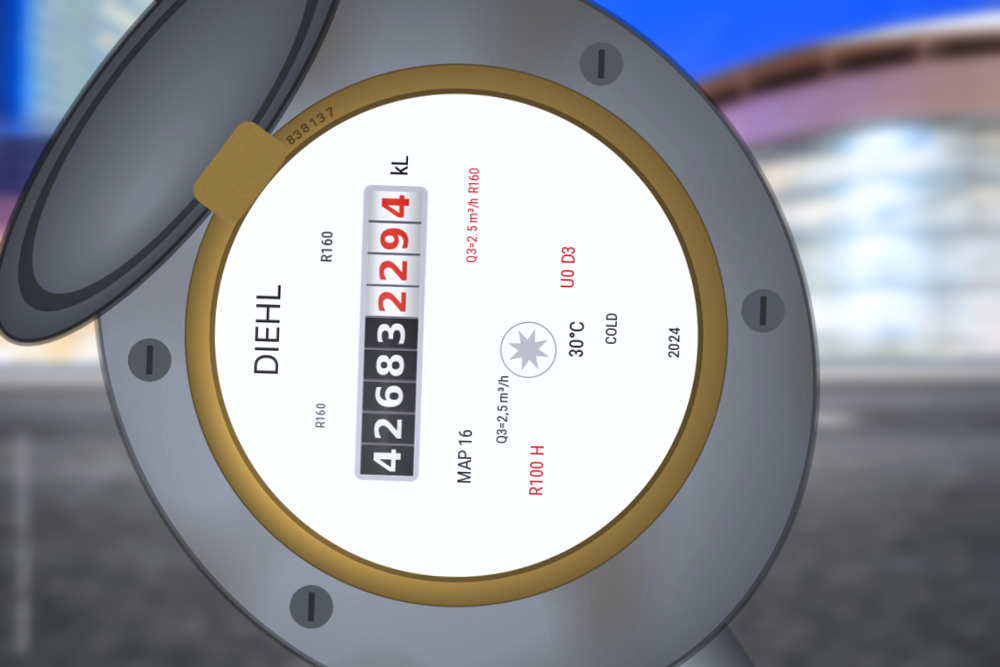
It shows 42683.2294 kL
